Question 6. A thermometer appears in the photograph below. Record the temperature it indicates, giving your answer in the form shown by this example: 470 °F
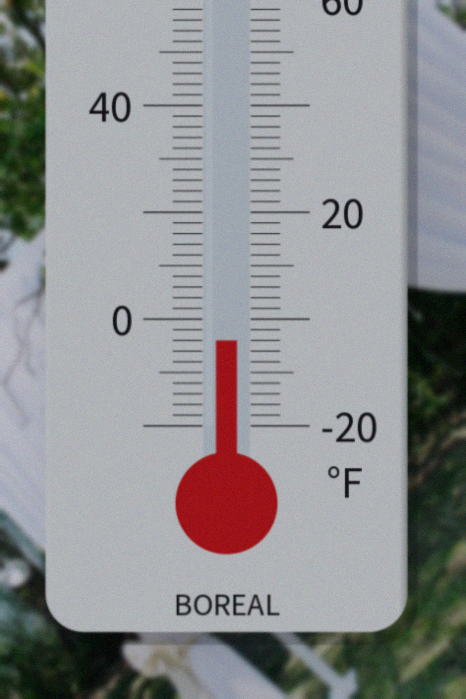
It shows -4 °F
